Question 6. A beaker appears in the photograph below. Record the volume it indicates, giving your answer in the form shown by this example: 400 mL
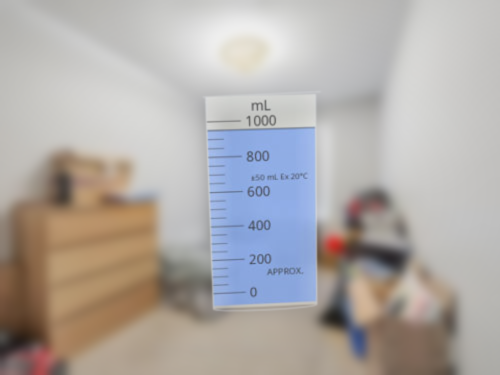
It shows 950 mL
